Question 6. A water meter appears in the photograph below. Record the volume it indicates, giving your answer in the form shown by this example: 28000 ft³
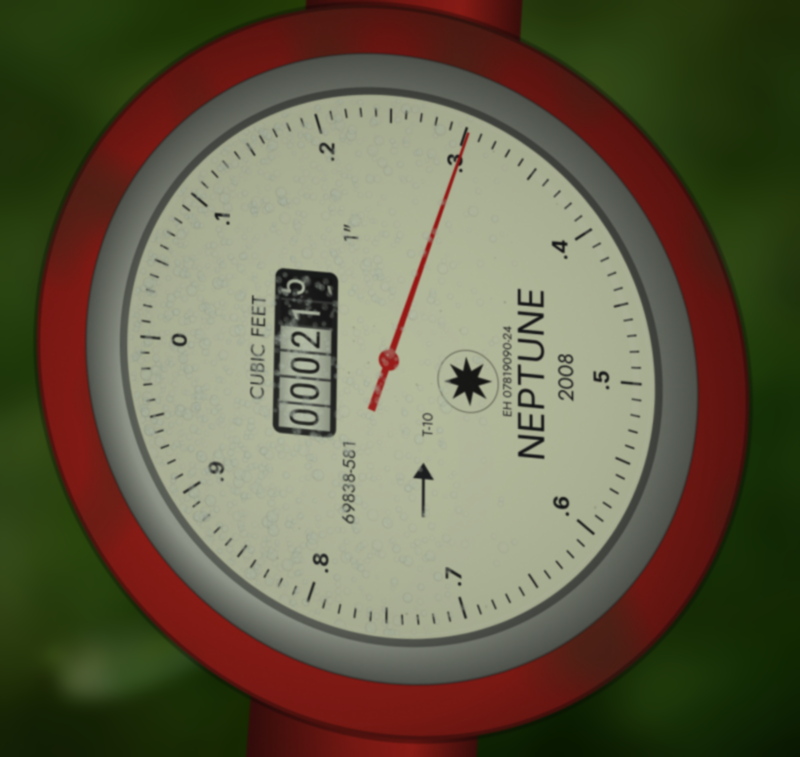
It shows 215.30 ft³
